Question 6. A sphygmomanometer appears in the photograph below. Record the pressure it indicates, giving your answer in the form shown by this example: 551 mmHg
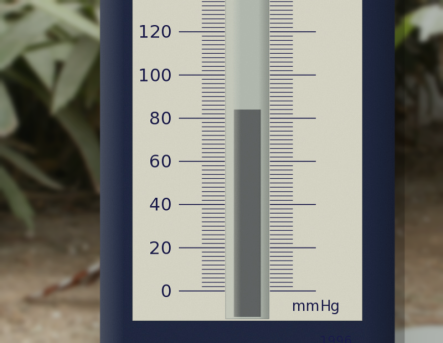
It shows 84 mmHg
